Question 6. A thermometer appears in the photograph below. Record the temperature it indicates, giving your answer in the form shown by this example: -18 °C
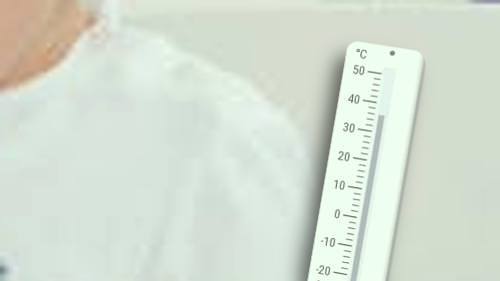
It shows 36 °C
